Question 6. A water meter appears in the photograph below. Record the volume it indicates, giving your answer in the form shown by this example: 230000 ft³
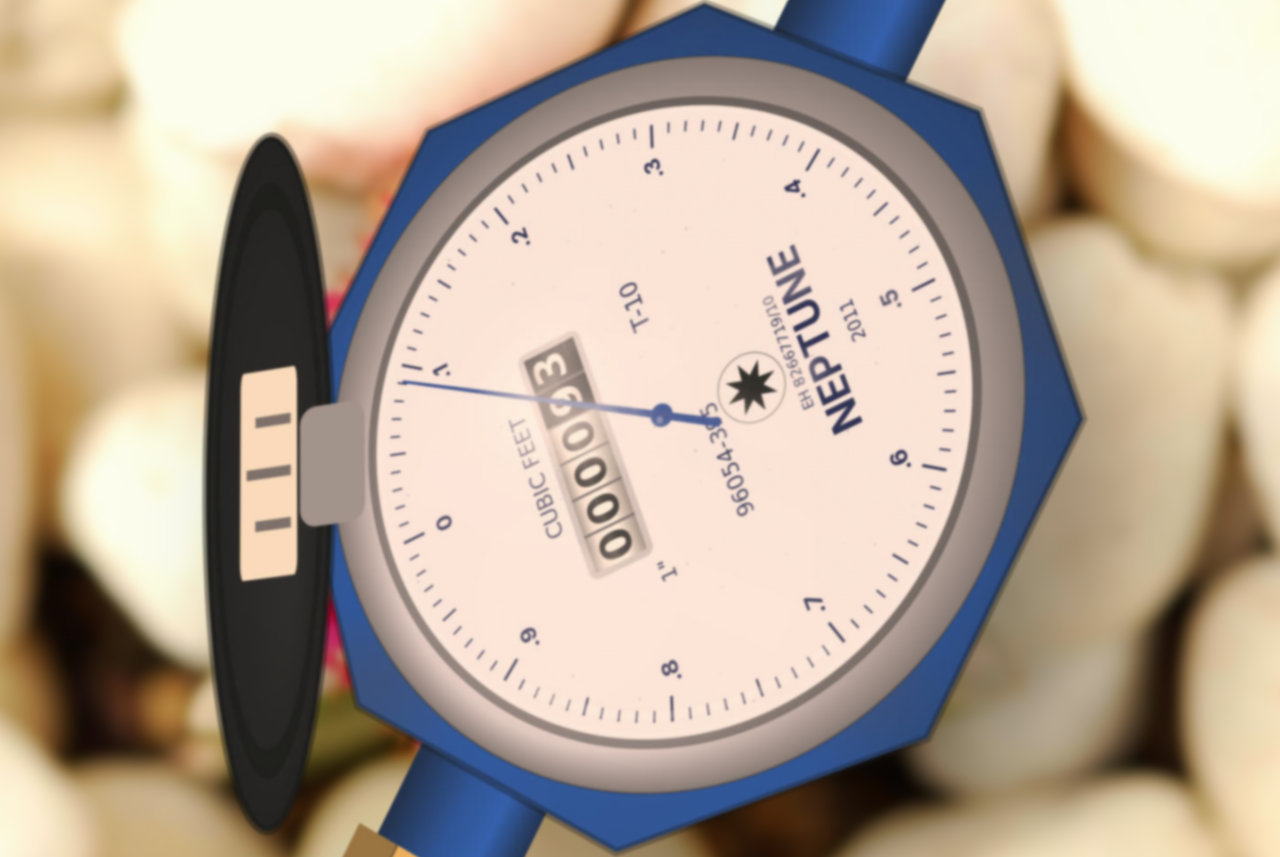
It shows 93.09 ft³
